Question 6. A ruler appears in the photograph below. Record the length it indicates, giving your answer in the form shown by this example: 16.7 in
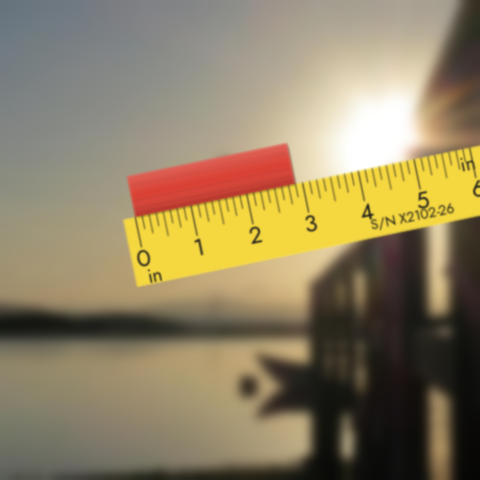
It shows 2.875 in
